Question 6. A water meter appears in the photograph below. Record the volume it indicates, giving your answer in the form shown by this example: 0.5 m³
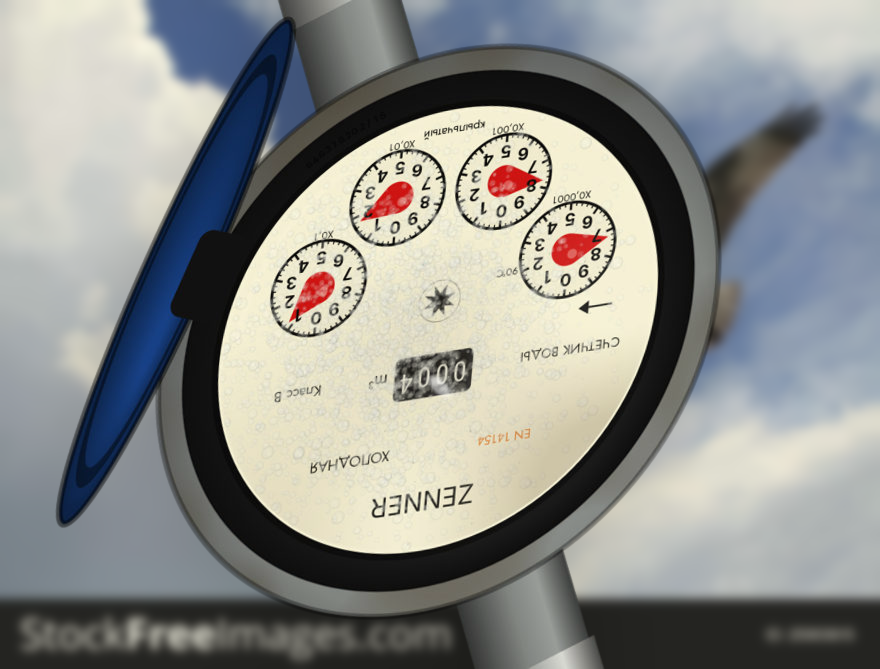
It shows 4.1177 m³
